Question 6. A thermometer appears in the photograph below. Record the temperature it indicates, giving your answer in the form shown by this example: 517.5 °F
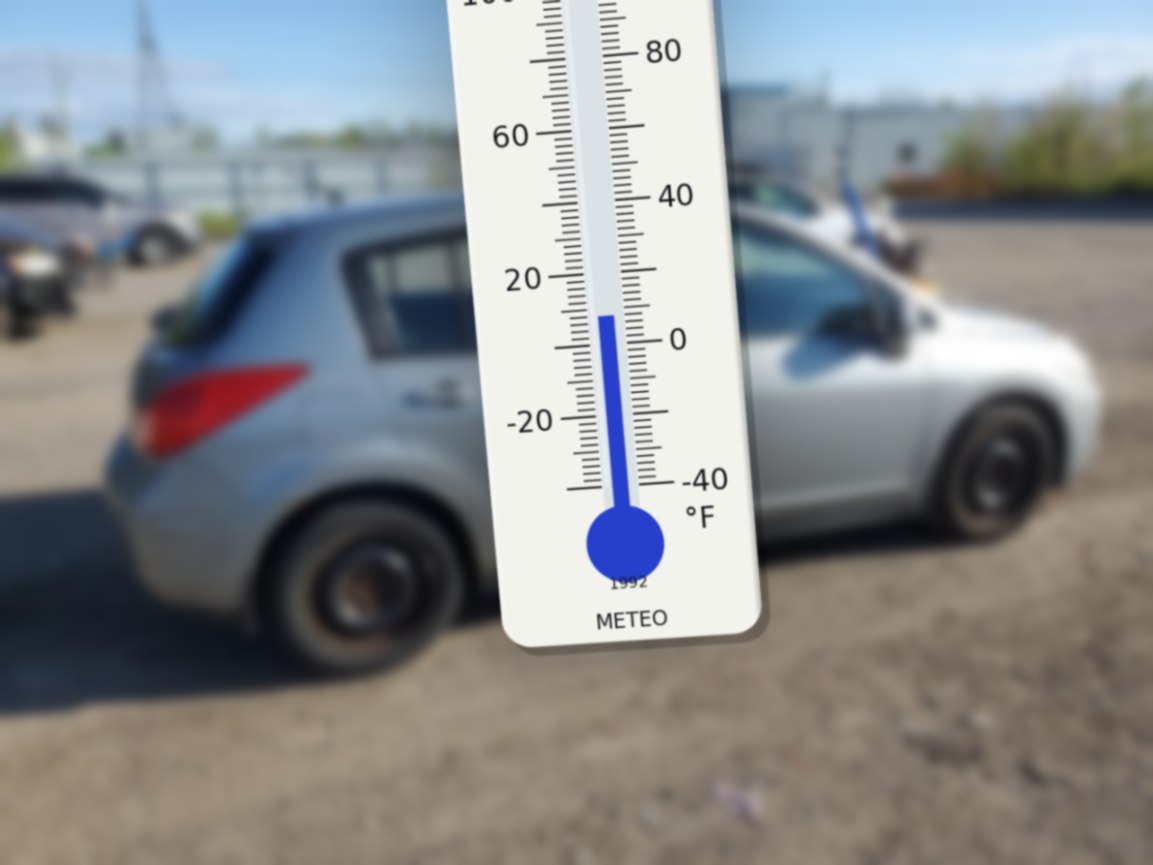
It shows 8 °F
